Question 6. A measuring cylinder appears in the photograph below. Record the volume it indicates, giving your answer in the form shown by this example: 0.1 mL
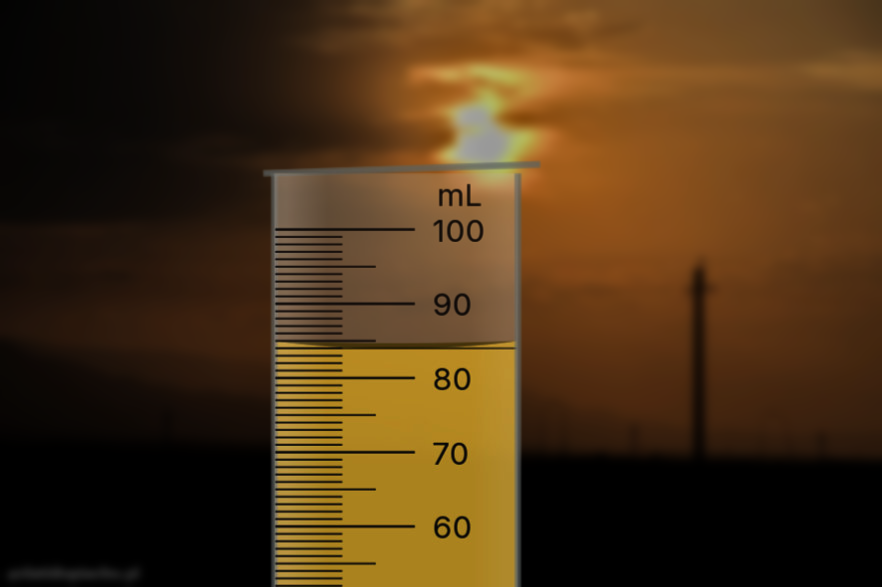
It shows 84 mL
